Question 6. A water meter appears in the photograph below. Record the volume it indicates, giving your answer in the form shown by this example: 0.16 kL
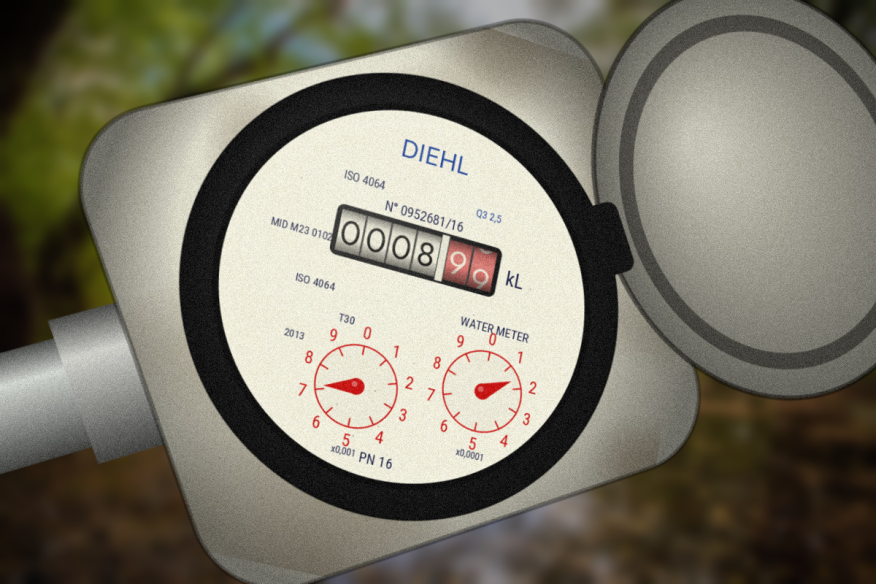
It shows 8.9871 kL
